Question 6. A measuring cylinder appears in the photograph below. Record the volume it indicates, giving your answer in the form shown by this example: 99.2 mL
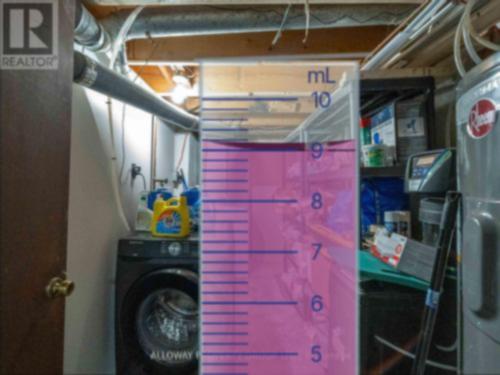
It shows 9 mL
